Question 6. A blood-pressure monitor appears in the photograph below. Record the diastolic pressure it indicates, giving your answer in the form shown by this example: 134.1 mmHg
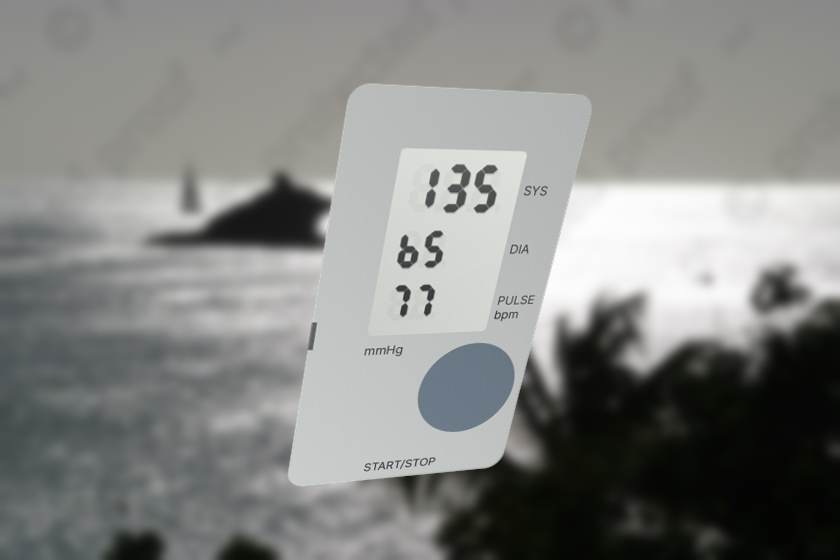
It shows 65 mmHg
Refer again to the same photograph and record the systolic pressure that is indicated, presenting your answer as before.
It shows 135 mmHg
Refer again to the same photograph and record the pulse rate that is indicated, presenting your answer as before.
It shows 77 bpm
